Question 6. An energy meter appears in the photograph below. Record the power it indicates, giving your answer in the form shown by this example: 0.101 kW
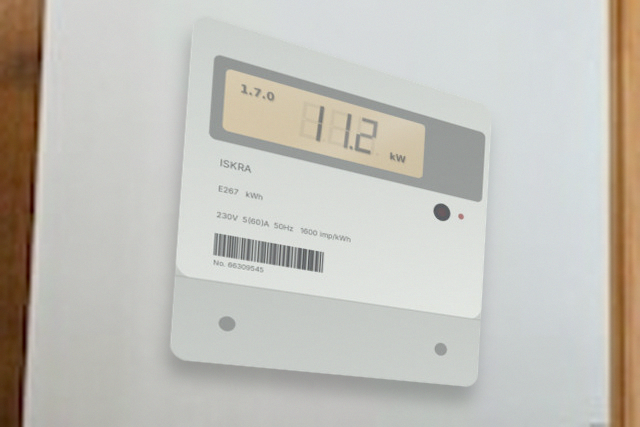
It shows 11.2 kW
